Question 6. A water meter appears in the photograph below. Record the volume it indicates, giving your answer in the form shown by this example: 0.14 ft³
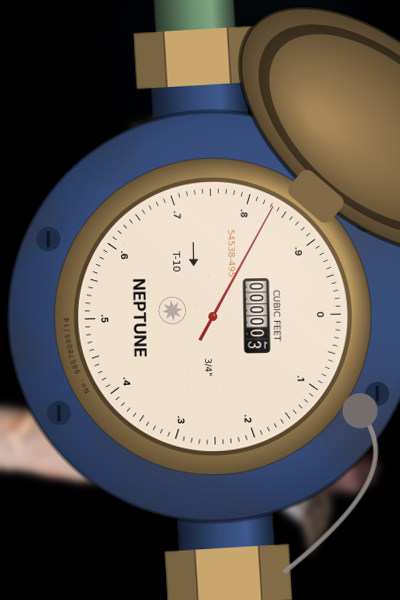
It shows 2.83 ft³
